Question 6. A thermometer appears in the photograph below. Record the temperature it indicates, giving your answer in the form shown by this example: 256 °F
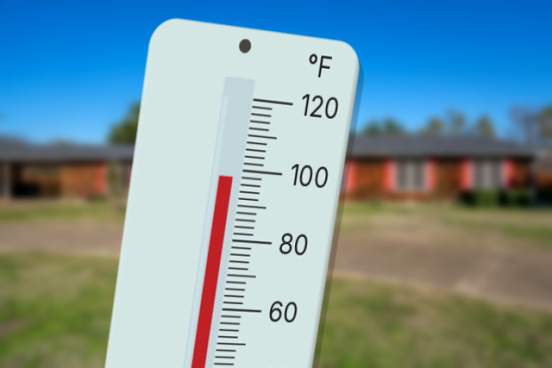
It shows 98 °F
